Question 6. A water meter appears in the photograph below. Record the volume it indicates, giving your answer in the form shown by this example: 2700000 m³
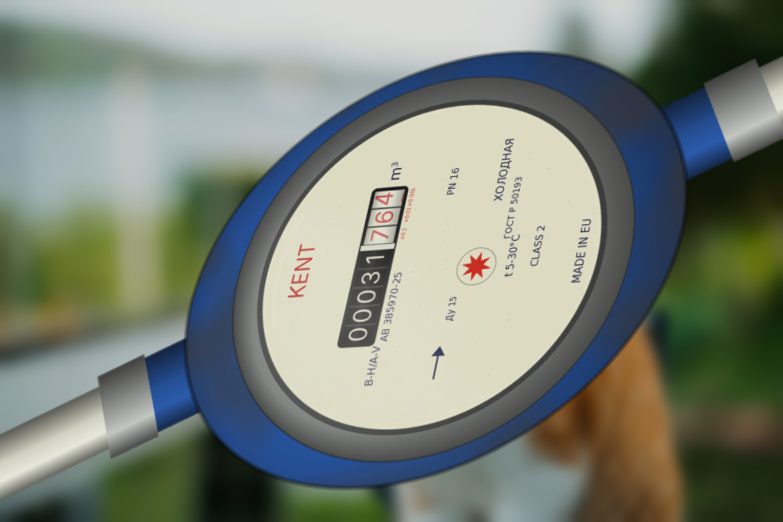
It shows 31.764 m³
